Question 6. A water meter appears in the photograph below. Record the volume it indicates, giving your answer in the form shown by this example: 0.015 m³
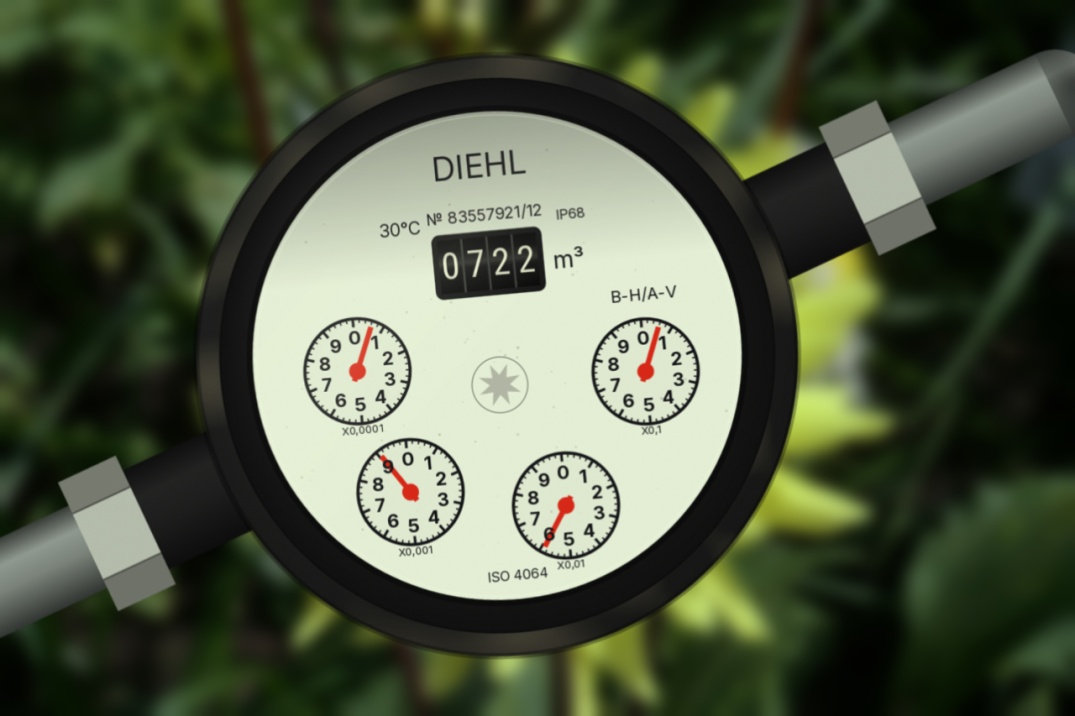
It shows 722.0590 m³
